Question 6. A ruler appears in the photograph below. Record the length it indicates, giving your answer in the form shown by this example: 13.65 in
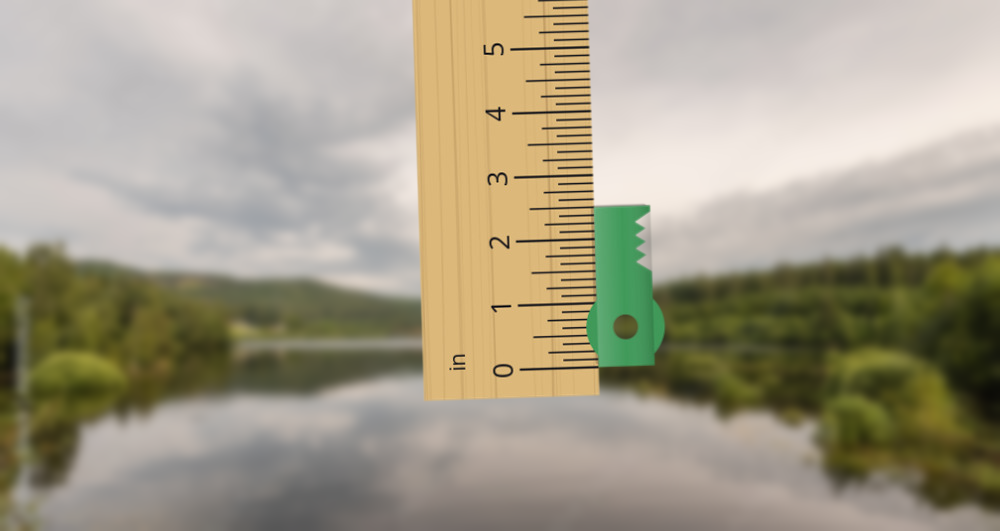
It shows 2.5 in
